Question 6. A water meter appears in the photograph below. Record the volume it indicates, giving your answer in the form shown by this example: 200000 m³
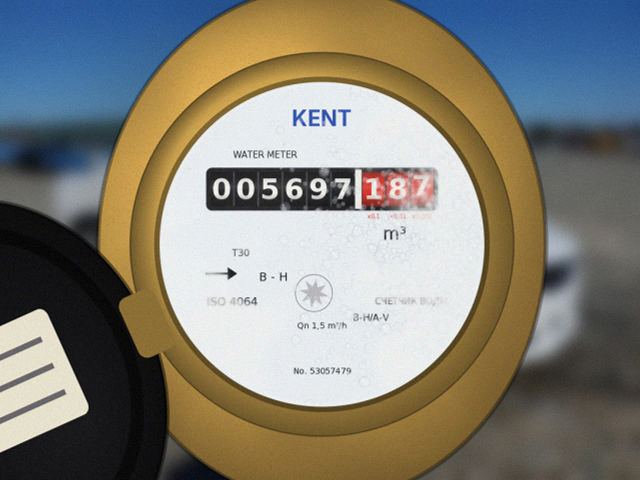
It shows 5697.187 m³
